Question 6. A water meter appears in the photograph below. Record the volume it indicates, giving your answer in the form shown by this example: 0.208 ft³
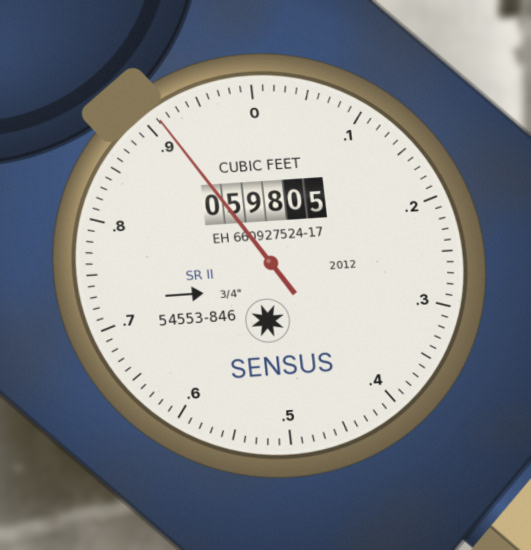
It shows 59804.91 ft³
